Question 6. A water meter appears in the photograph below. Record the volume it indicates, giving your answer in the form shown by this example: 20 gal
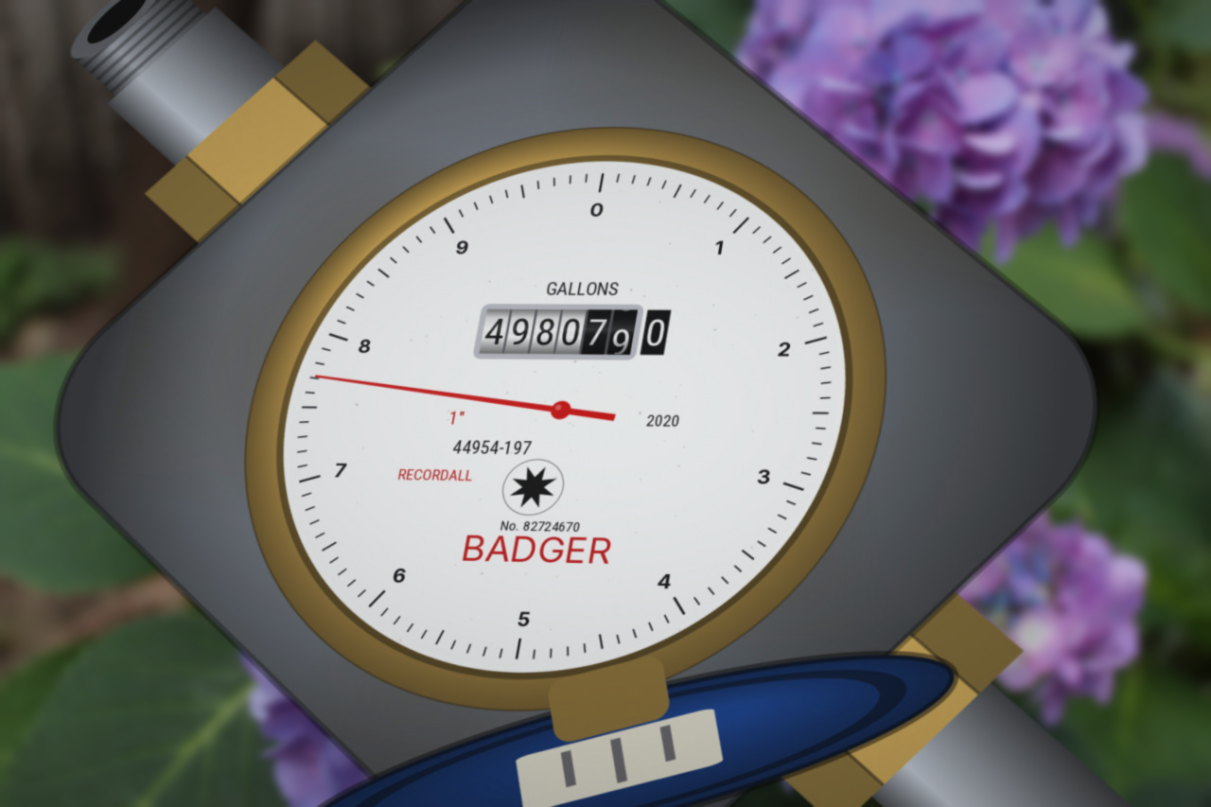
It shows 4980787.7 gal
